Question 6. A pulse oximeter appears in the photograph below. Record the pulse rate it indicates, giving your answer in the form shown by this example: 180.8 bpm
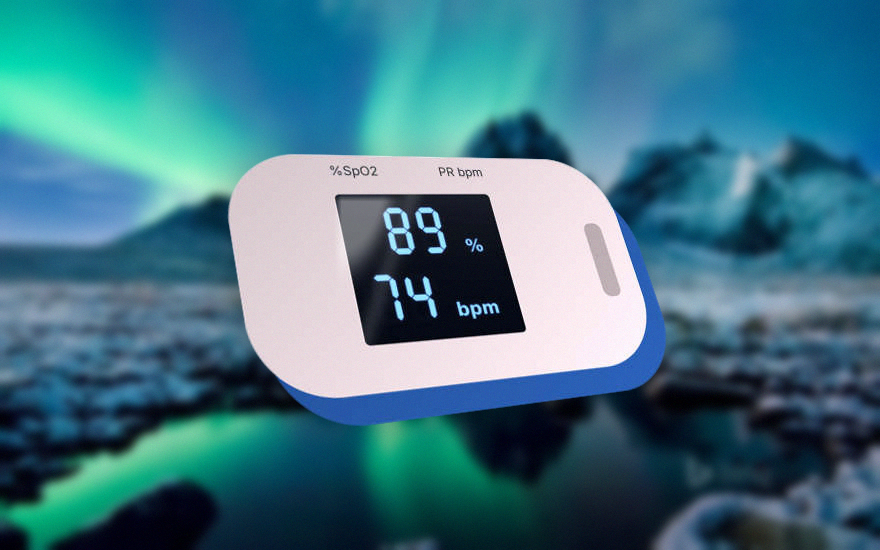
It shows 74 bpm
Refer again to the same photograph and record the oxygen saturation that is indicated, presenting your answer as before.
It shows 89 %
